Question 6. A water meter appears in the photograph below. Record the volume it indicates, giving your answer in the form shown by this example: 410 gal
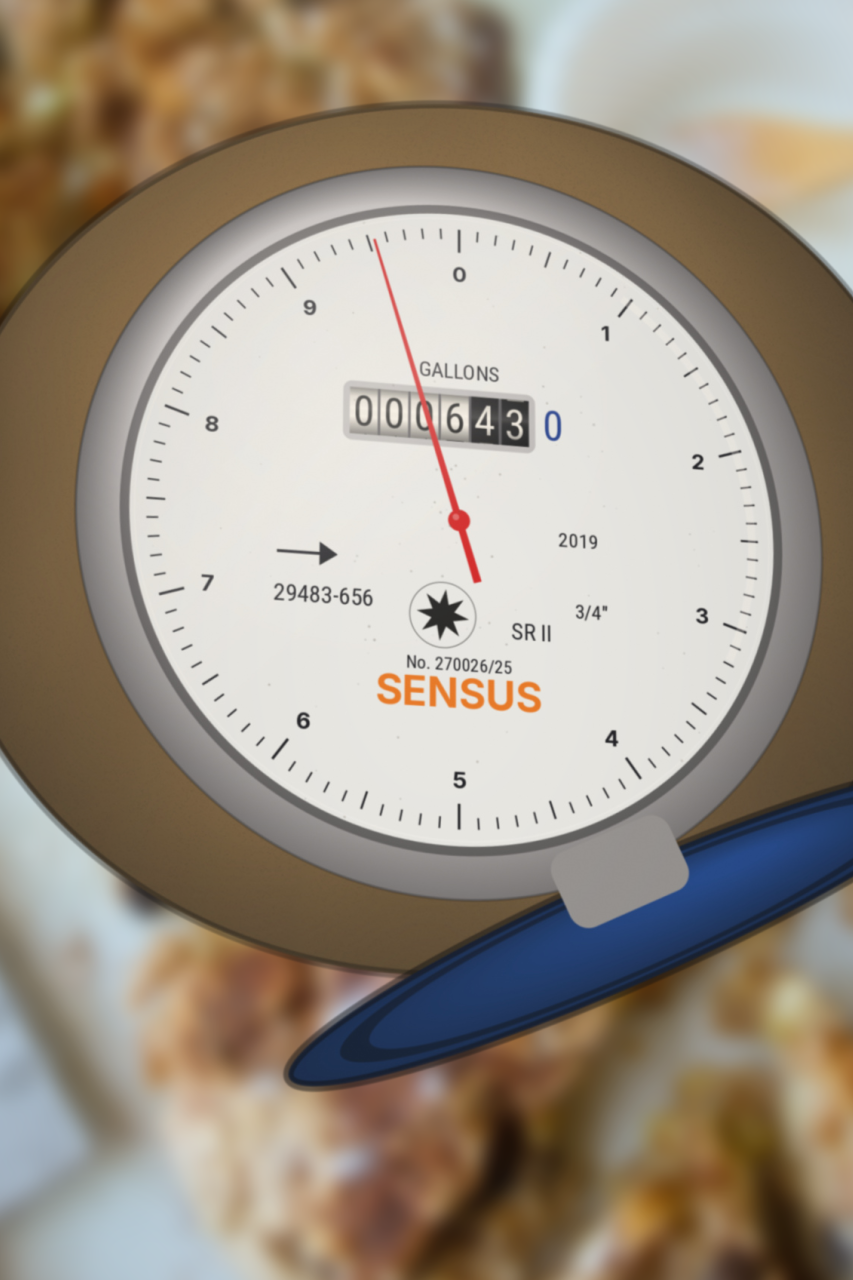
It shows 6429.5 gal
